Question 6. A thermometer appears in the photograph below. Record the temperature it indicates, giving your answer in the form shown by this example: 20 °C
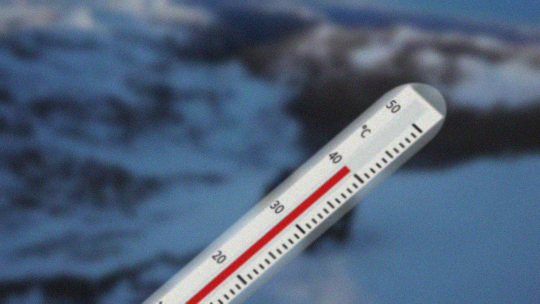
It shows 40 °C
